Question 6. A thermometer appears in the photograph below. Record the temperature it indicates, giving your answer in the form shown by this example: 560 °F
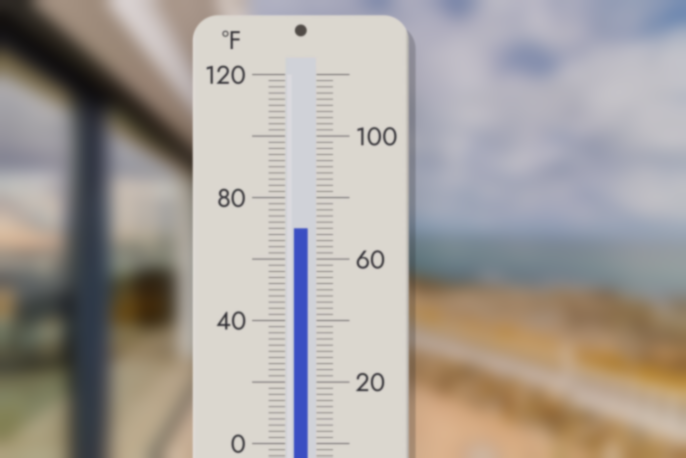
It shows 70 °F
